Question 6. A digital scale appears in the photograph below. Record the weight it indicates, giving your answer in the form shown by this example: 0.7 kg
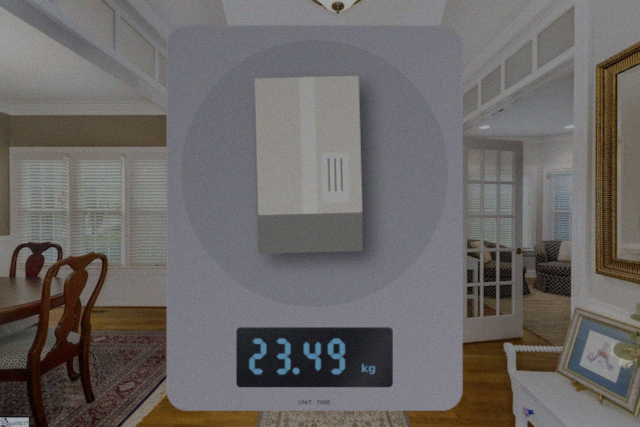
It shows 23.49 kg
